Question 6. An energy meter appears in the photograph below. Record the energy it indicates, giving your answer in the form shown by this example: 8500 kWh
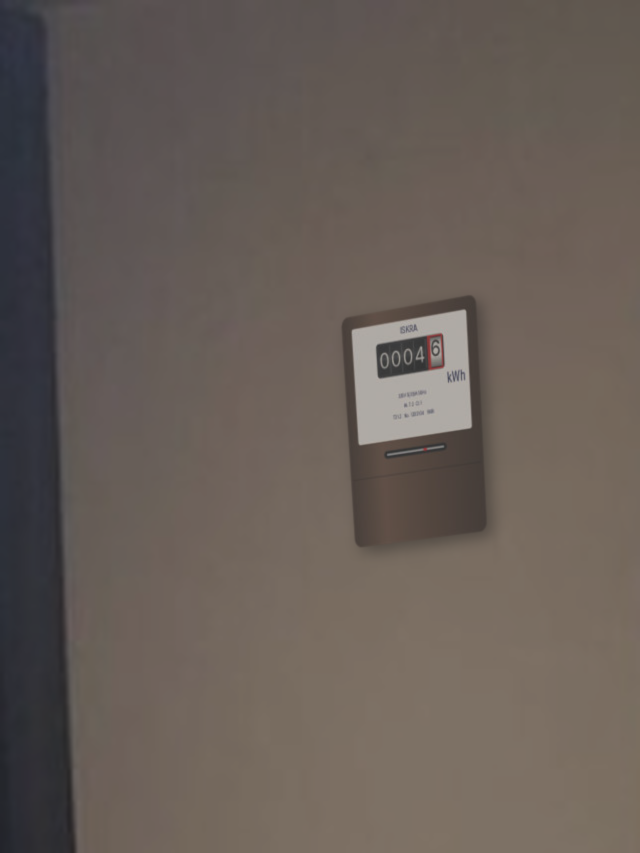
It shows 4.6 kWh
